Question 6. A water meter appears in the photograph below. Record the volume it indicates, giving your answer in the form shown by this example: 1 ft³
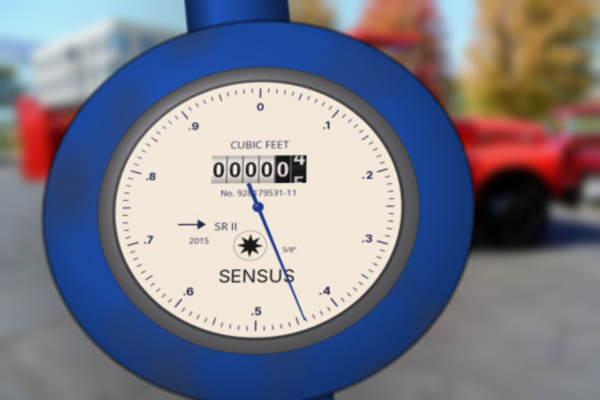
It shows 4.44 ft³
